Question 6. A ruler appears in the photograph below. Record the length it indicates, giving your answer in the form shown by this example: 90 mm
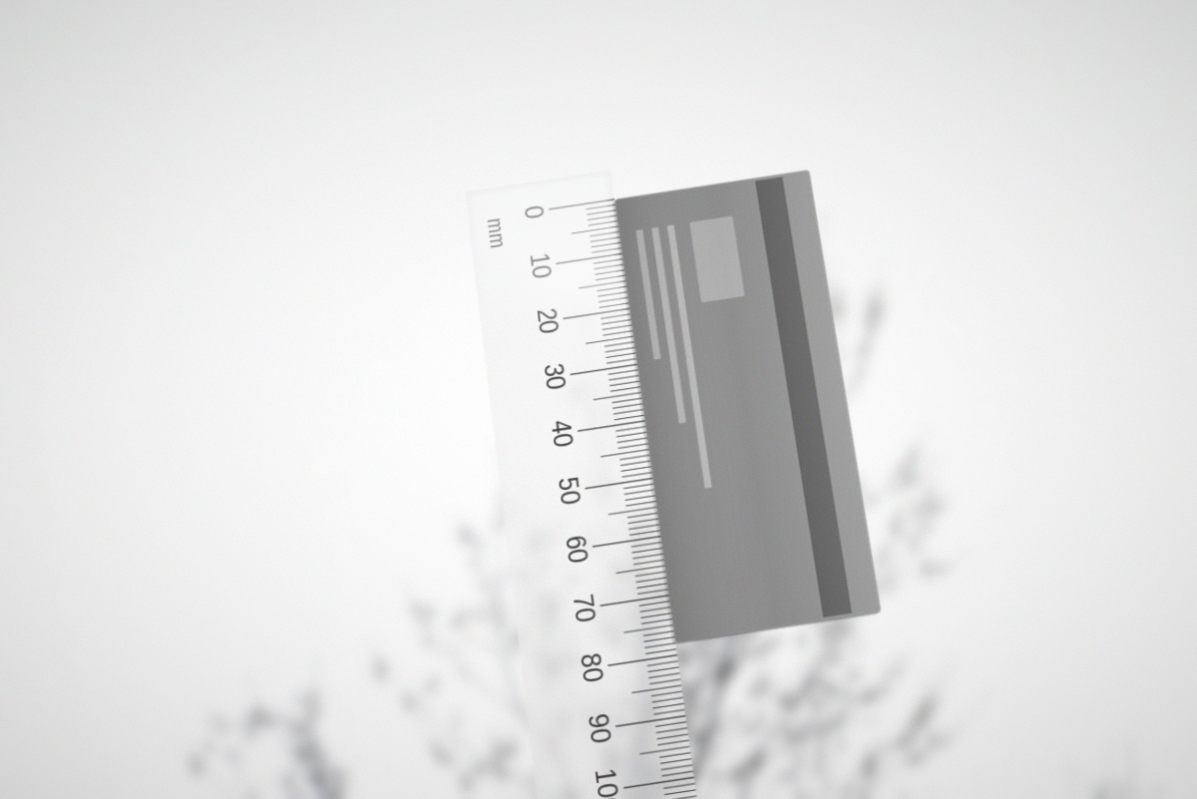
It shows 78 mm
